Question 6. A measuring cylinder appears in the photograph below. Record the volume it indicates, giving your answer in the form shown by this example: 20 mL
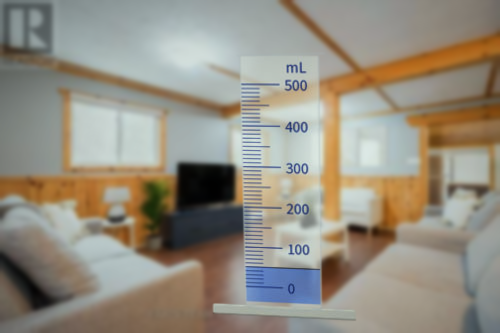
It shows 50 mL
